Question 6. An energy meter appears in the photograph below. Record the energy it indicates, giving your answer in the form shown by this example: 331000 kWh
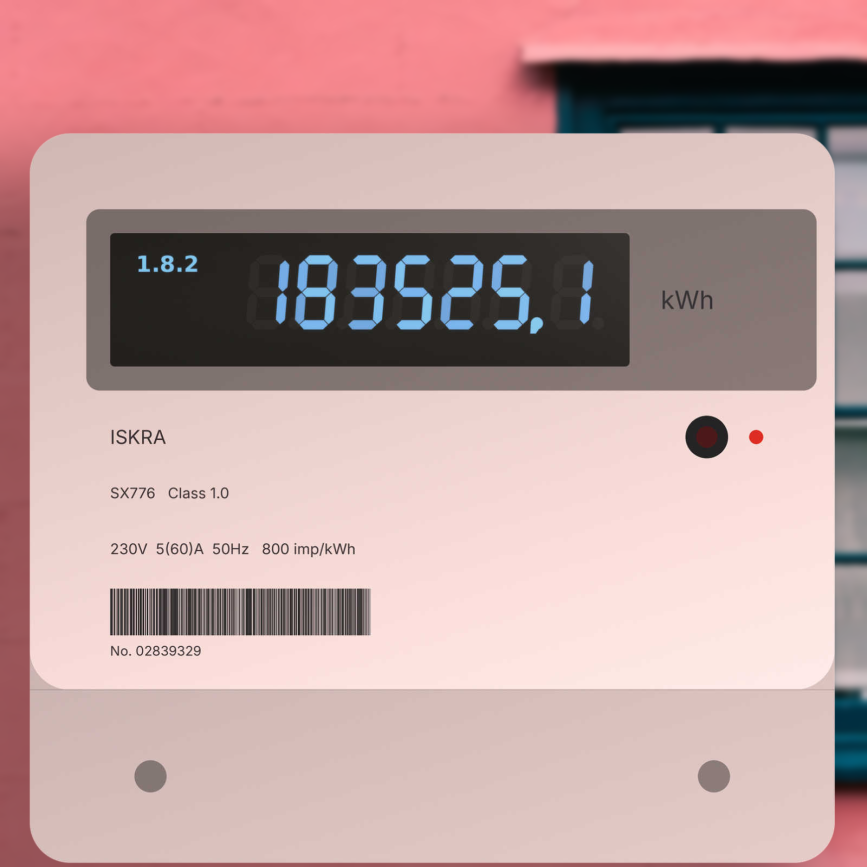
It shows 183525.1 kWh
